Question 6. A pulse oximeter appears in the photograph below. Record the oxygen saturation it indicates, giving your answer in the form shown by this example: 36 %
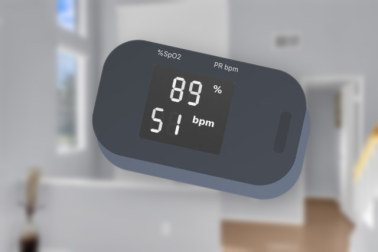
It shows 89 %
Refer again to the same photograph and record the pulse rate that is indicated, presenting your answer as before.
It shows 51 bpm
